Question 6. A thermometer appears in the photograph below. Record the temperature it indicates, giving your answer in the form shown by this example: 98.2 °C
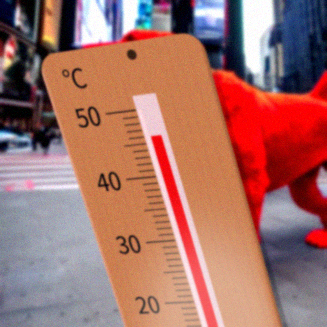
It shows 46 °C
